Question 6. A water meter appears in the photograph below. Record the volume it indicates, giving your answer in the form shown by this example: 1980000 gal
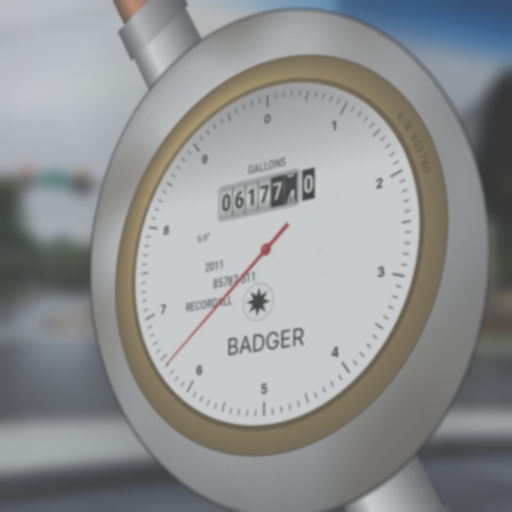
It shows 617736.4 gal
